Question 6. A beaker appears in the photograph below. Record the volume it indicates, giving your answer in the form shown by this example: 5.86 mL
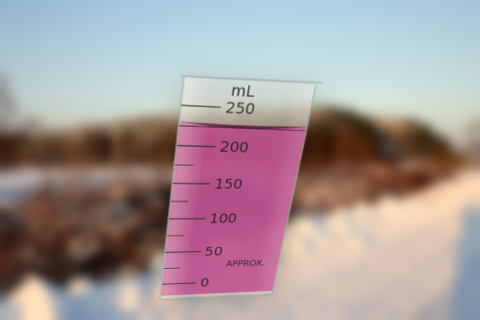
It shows 225 mL
